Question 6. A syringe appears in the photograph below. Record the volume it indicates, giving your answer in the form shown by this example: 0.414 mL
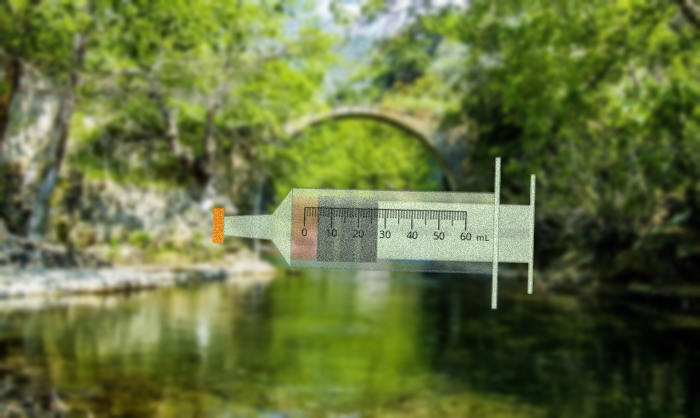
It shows 5 mL
